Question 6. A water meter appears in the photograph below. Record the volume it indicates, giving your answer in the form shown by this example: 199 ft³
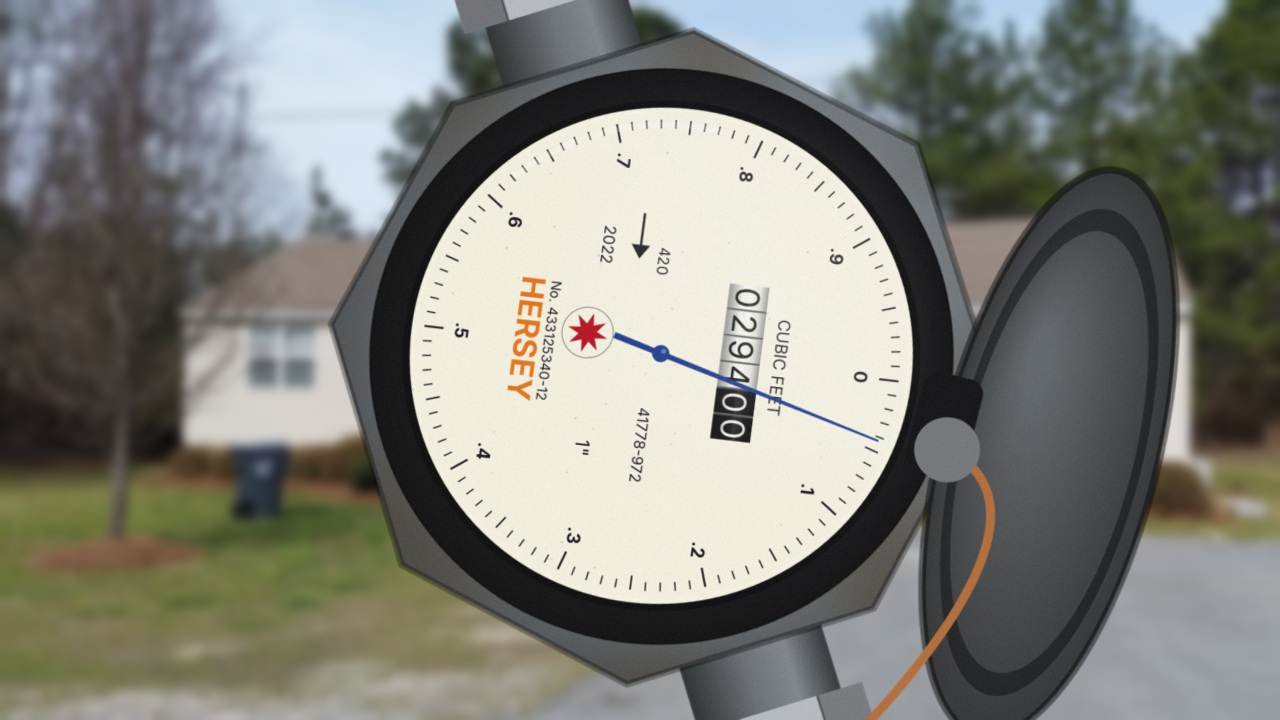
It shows 29400.04 ft³
